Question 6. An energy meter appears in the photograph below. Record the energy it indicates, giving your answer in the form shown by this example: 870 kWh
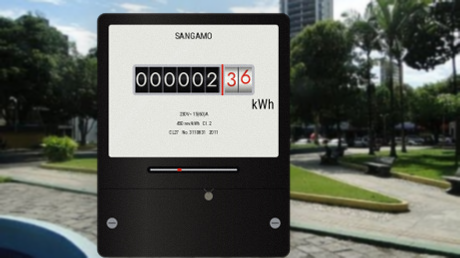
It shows 2.36 kWh
